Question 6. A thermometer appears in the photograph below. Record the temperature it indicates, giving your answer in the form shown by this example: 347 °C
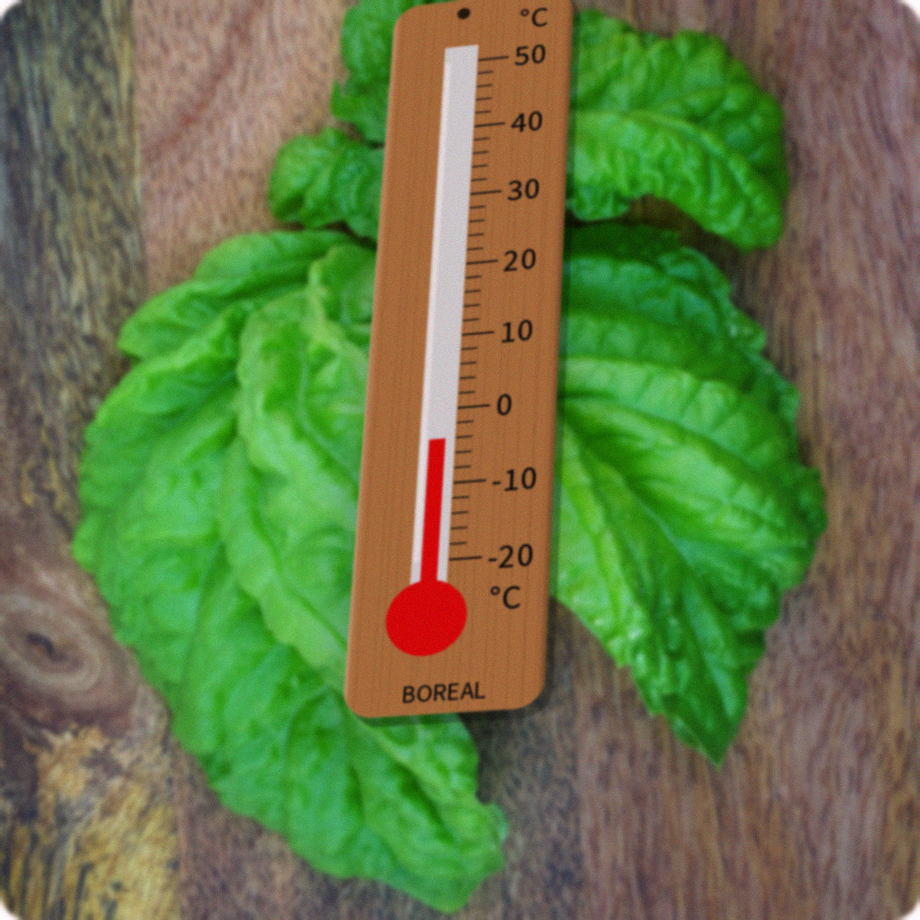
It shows -4 °C
